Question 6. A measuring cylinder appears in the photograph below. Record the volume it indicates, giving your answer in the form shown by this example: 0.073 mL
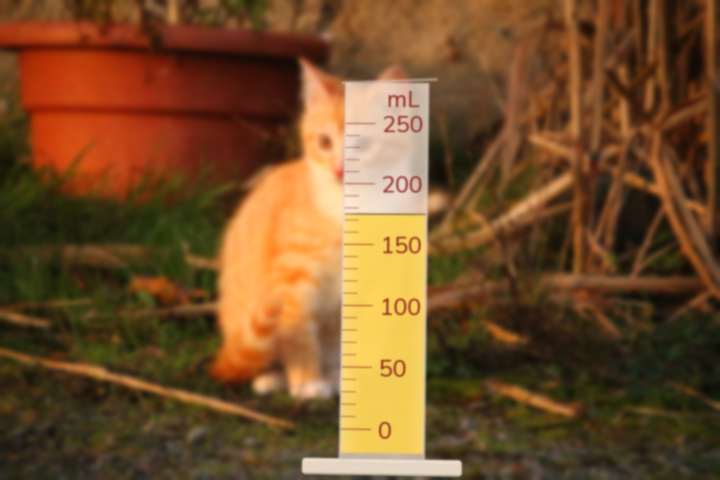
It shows 175 mL
